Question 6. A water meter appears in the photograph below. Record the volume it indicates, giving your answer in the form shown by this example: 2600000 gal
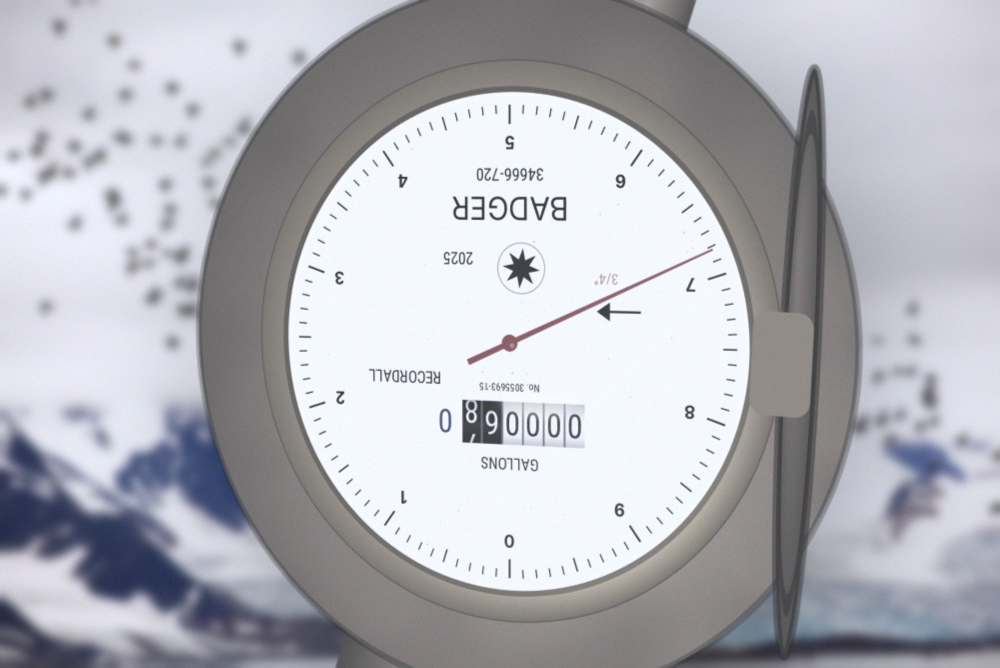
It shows 676.8 gal
